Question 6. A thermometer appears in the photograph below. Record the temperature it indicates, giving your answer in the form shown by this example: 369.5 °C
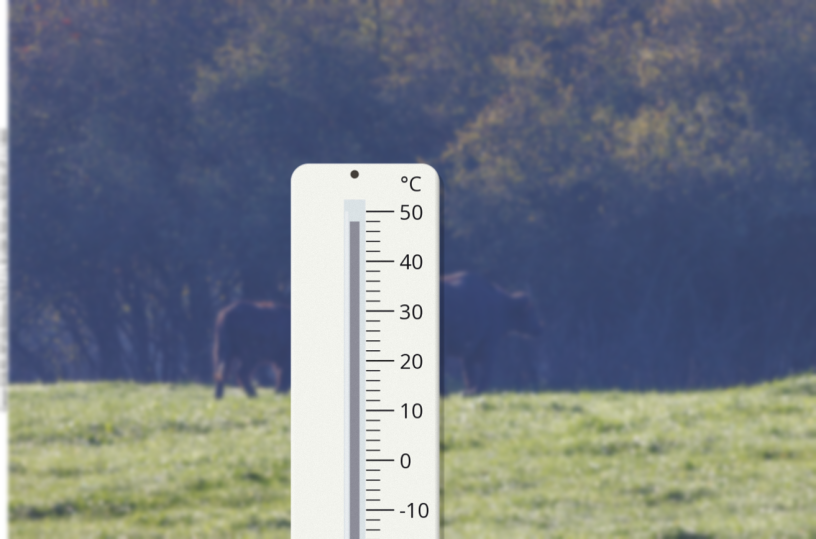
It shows 48 °C
